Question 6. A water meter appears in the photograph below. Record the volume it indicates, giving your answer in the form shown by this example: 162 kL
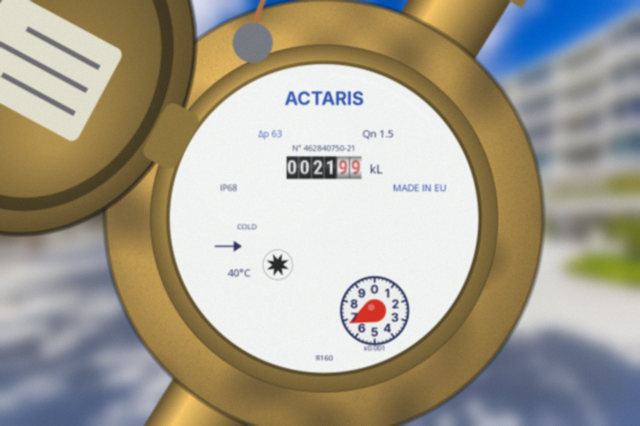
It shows 21.996 kL
